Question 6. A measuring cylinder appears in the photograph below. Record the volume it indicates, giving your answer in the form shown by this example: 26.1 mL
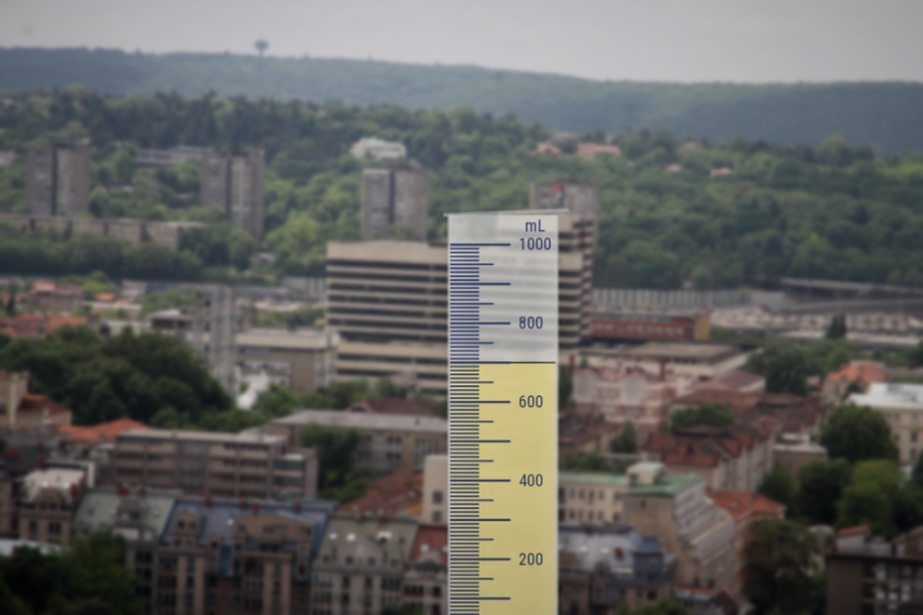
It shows 700 mL
